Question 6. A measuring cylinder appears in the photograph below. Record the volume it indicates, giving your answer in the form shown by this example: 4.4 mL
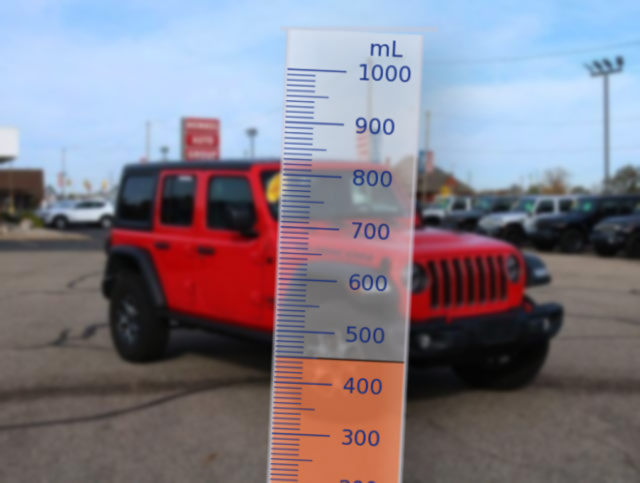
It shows 450 mL
